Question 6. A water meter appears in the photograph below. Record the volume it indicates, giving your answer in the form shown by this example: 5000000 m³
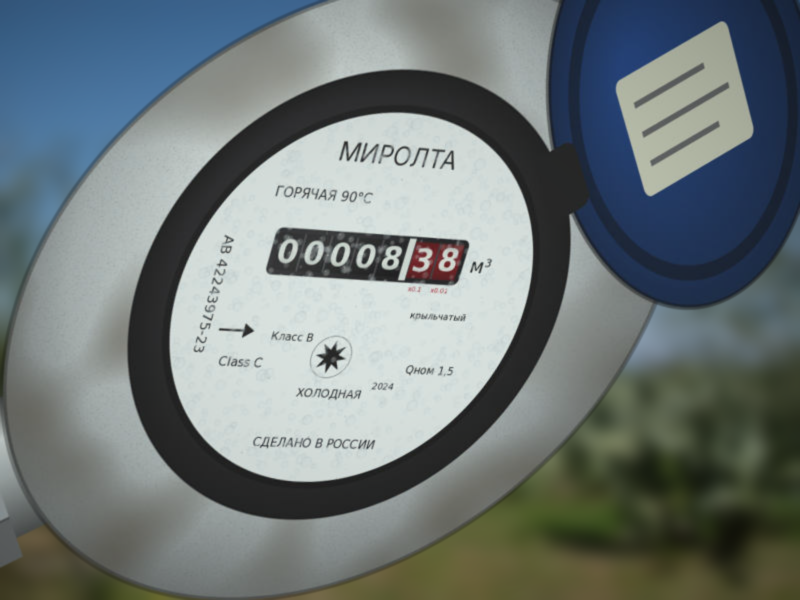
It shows 8.38 m³
